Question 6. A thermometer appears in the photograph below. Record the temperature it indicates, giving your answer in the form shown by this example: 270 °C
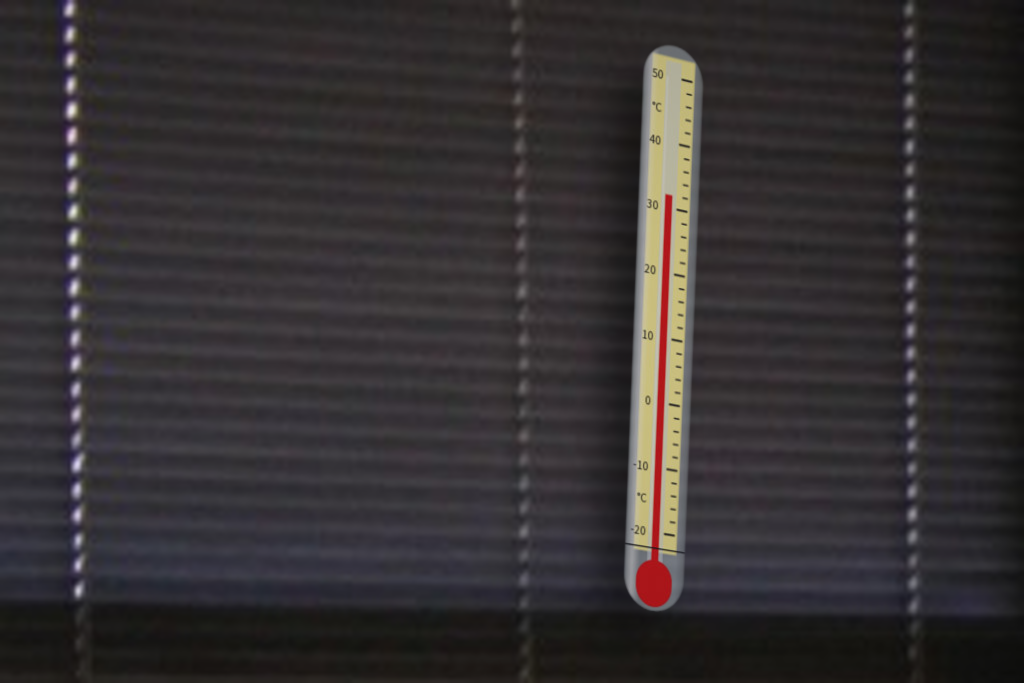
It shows 32 °C
